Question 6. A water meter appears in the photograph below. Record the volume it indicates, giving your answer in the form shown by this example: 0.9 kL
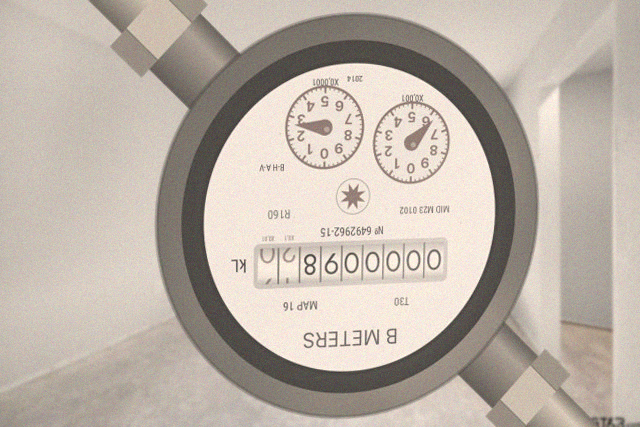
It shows 98.1962 kL
